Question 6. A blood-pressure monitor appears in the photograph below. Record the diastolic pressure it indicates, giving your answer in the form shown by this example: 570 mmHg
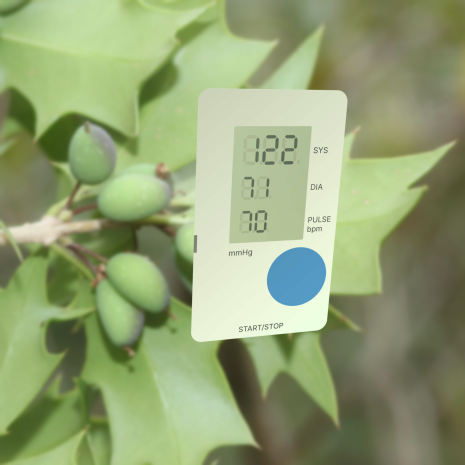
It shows 71 mmHg
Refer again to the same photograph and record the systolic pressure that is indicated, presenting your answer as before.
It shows 122 mmHg
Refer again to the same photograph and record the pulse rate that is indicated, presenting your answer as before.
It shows 70 bpm
